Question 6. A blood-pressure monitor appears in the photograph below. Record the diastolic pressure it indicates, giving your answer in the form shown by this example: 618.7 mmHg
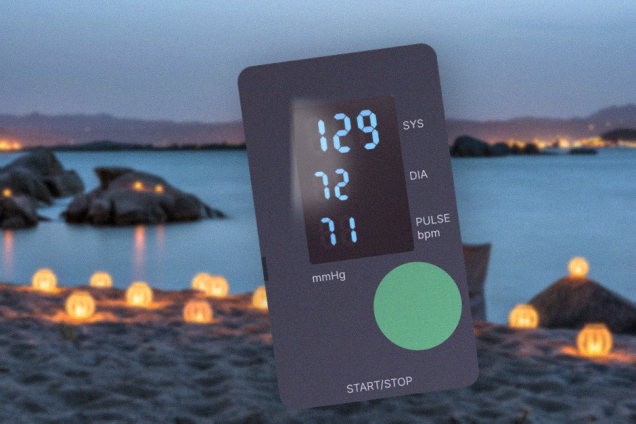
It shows 72 mmHg
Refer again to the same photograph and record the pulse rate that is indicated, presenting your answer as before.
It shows 71 bpm
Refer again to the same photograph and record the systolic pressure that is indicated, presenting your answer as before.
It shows 129 mmHg
